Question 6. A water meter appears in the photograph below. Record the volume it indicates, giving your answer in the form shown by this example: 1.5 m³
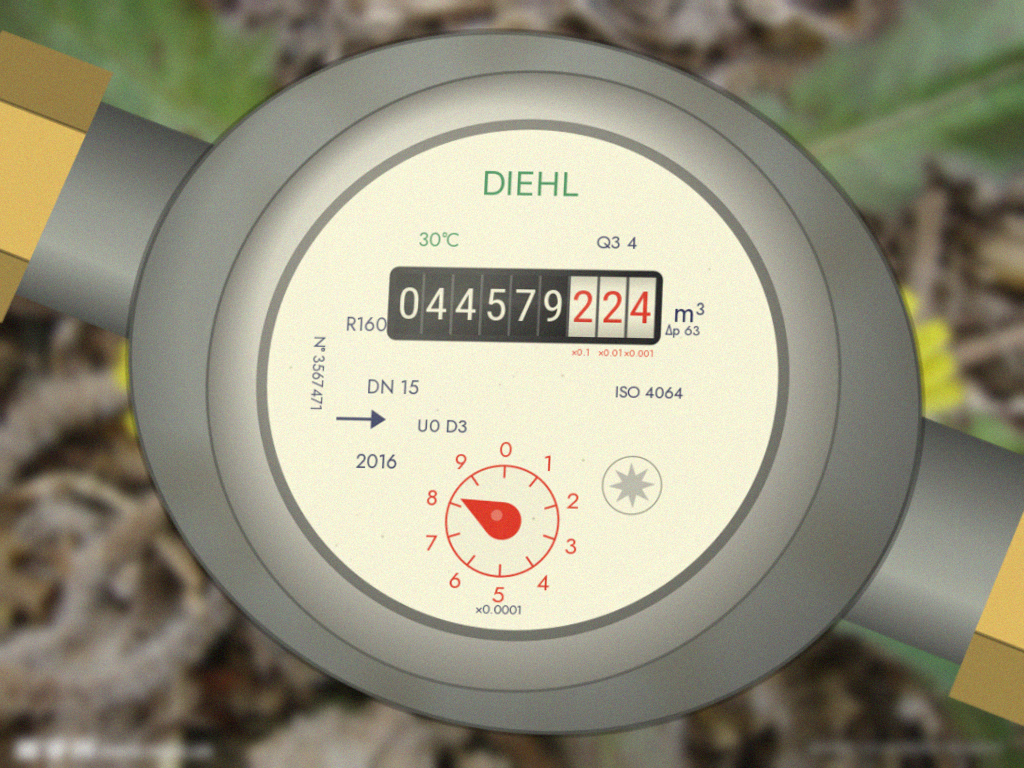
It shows 44579.2248 m³
